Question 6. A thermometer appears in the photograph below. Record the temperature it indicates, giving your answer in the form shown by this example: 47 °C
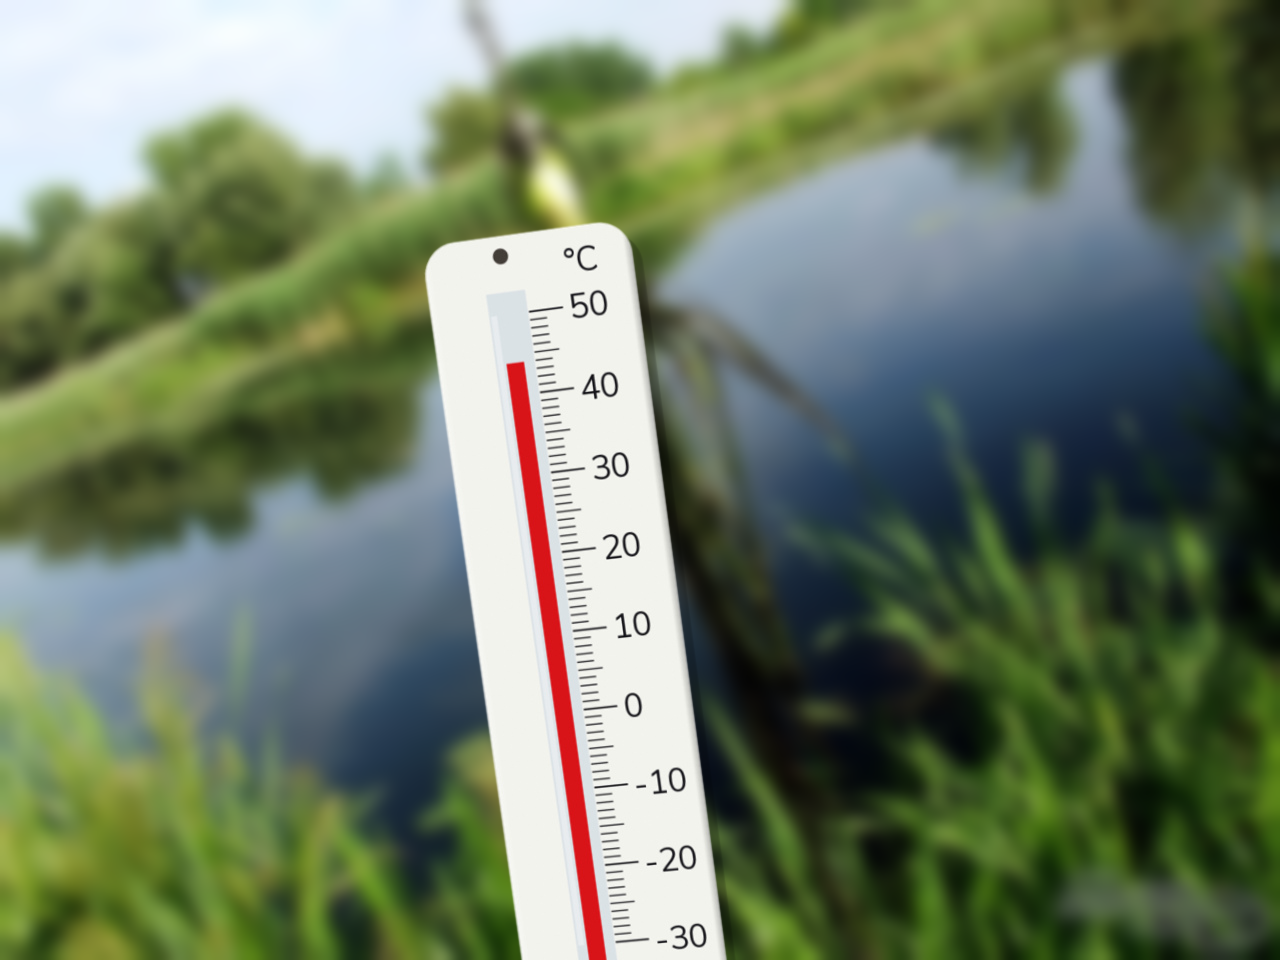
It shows 44 °C
